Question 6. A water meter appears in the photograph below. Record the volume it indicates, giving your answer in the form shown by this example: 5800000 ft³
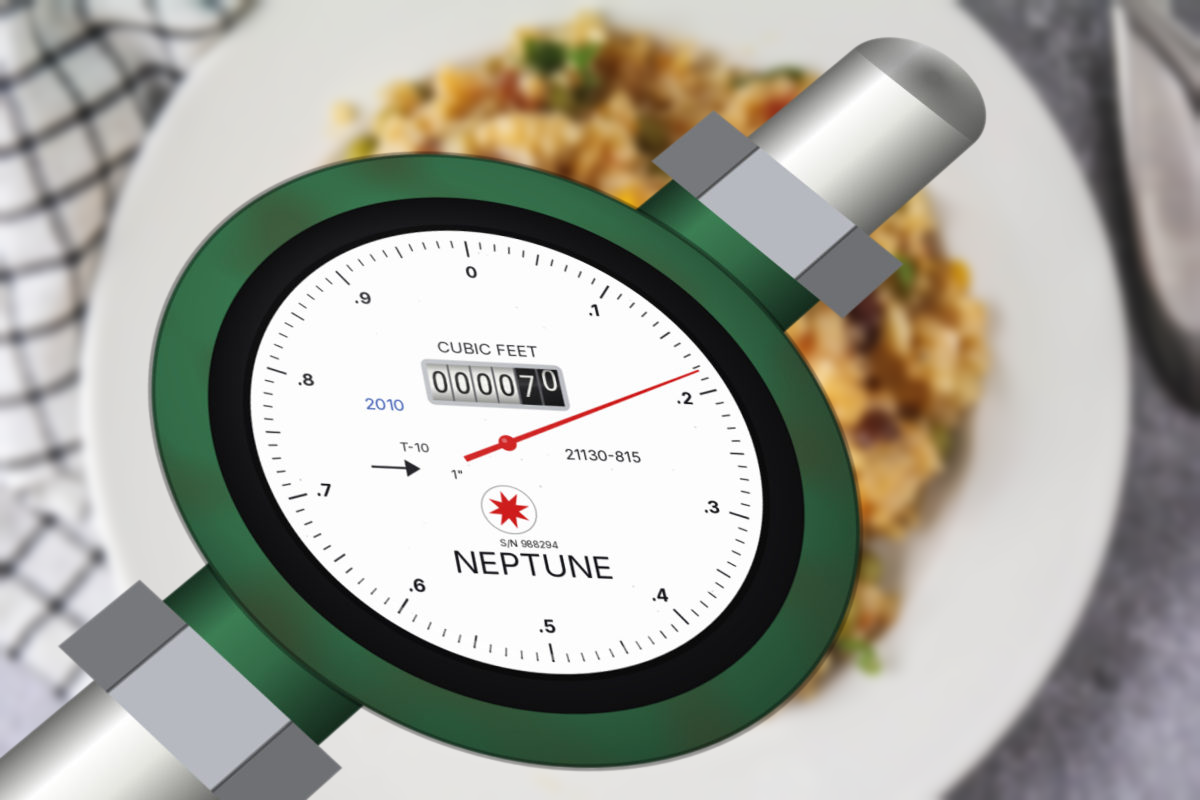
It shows 70.18 ft³
